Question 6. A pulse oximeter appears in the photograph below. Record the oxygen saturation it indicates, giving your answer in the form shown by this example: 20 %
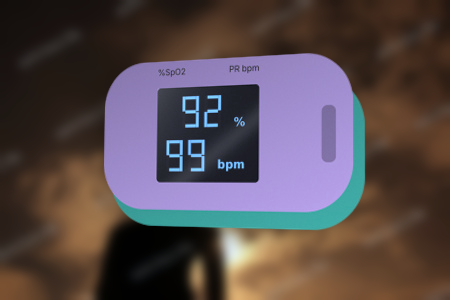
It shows 92 %
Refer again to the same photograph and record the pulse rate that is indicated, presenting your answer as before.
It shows 99 bpm
